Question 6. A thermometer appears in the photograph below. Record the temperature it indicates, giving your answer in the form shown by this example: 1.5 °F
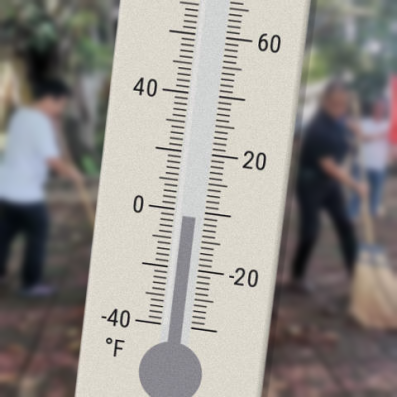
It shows -2 °F
